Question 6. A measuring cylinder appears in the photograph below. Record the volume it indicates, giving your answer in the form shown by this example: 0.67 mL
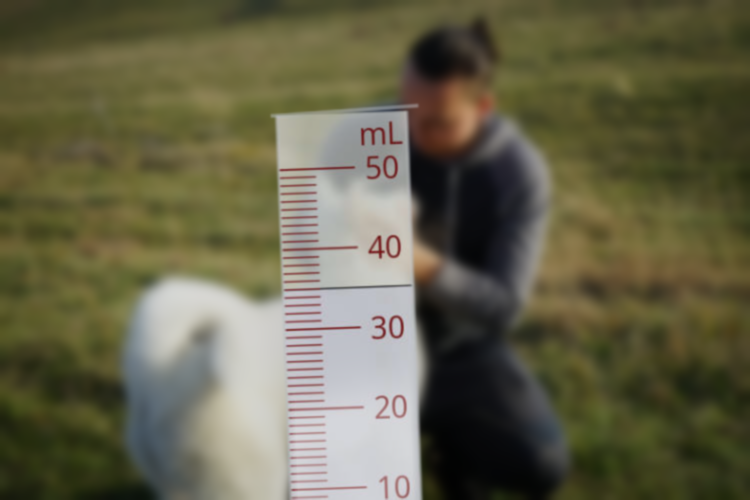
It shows 35 mL
